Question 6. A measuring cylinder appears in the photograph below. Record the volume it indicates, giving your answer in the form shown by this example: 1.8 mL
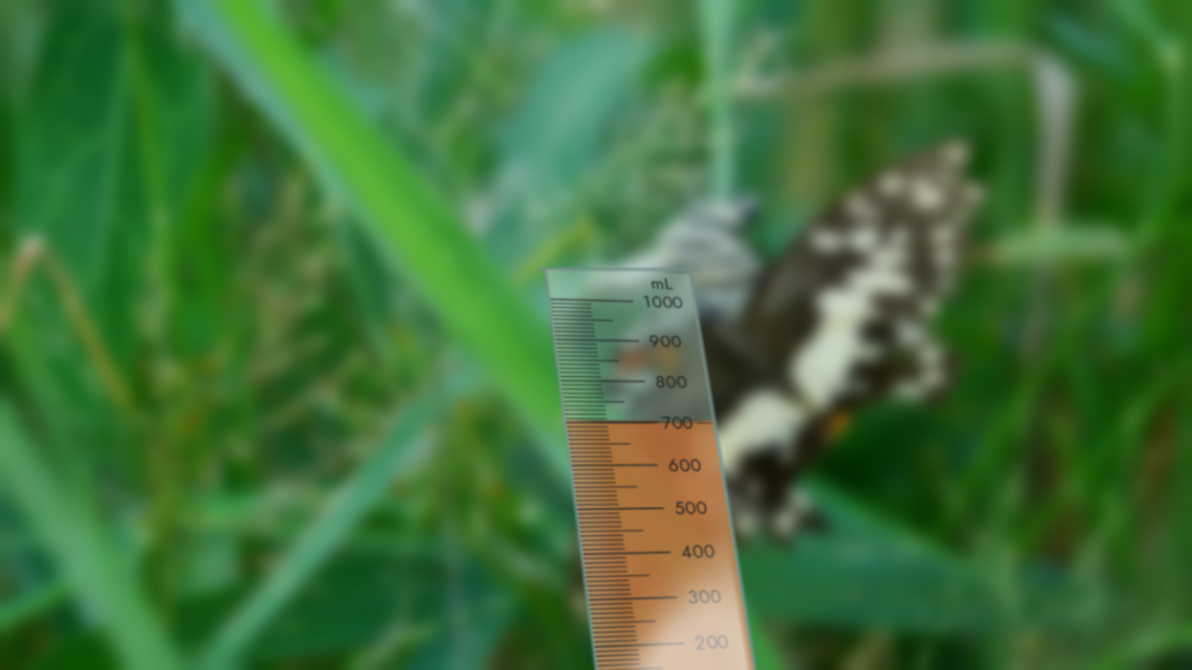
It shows 700 mL
